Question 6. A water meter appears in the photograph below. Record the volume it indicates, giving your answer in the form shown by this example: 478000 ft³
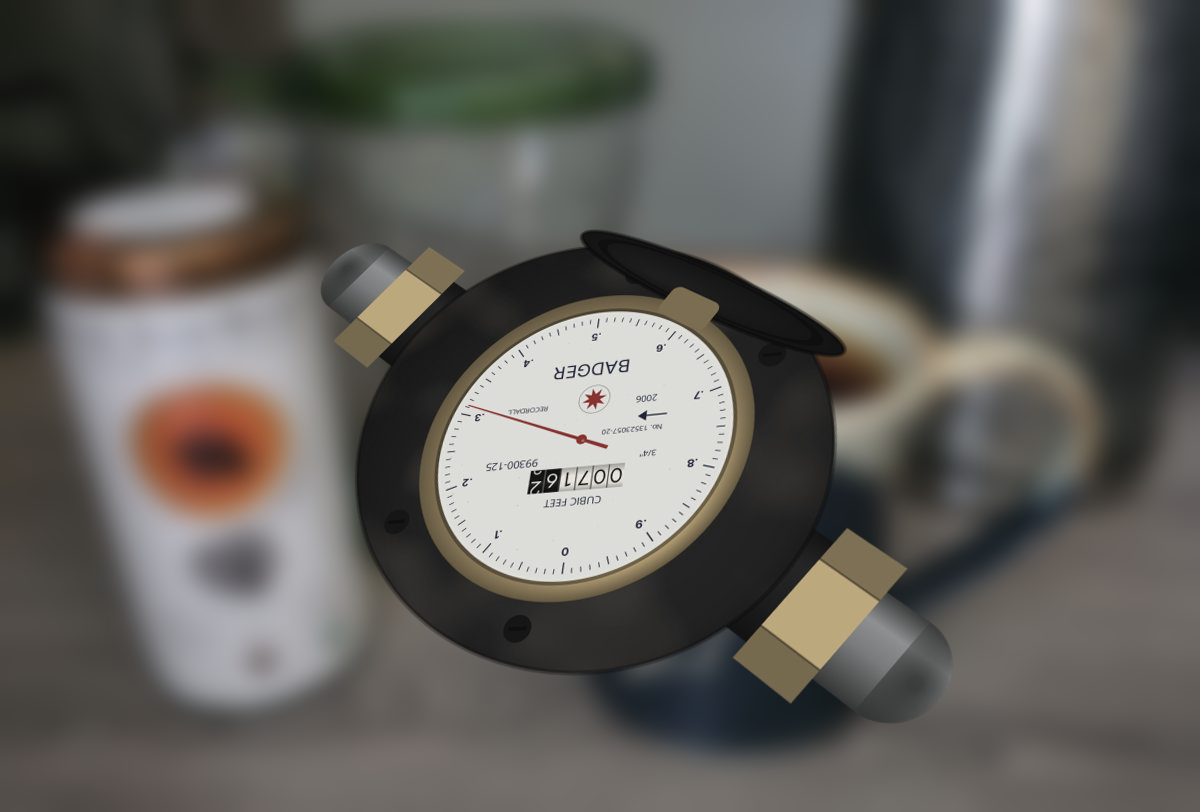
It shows 7162.31 ft³
